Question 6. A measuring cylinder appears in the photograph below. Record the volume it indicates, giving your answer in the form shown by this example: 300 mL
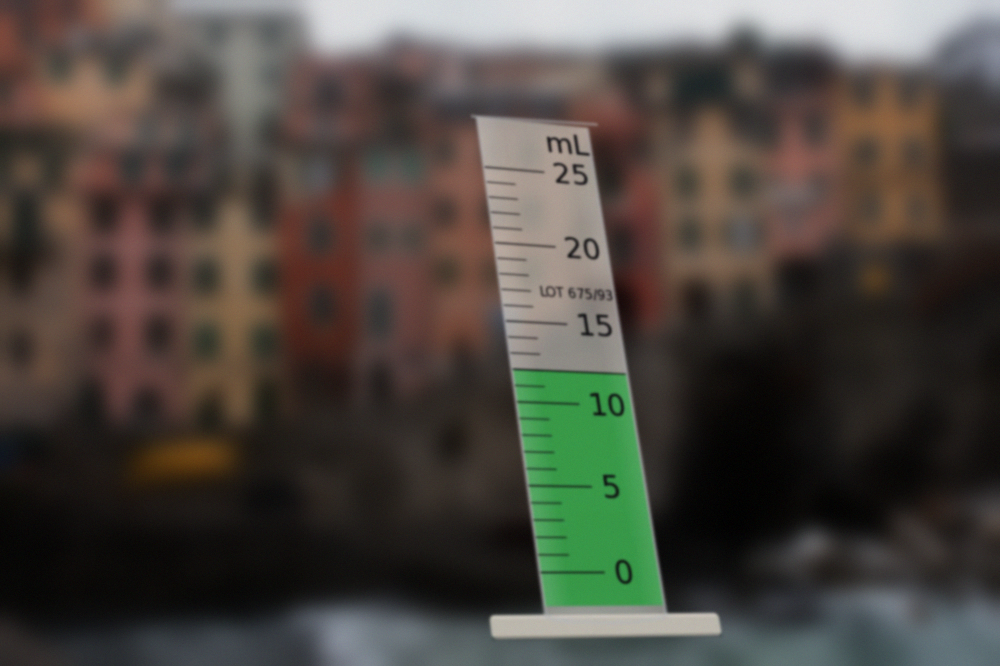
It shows 12 mL
